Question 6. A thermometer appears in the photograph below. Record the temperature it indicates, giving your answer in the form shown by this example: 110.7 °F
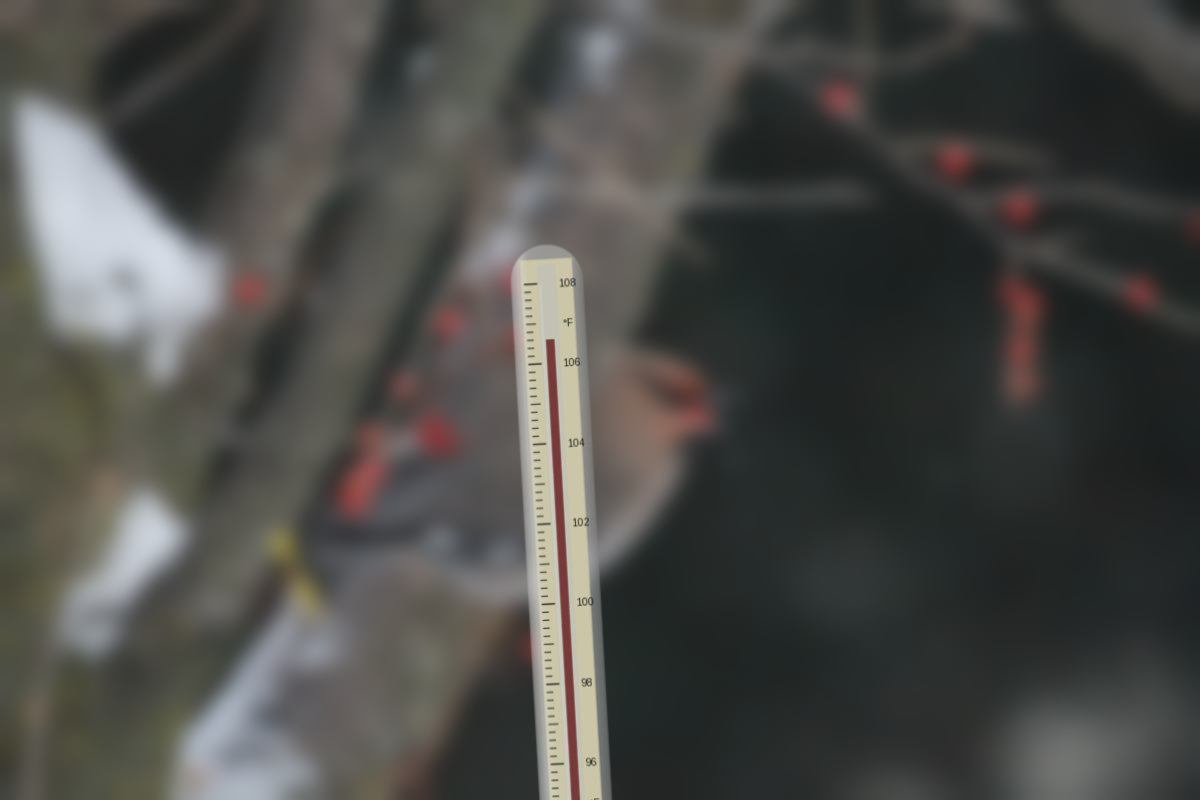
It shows 106.6 °F
